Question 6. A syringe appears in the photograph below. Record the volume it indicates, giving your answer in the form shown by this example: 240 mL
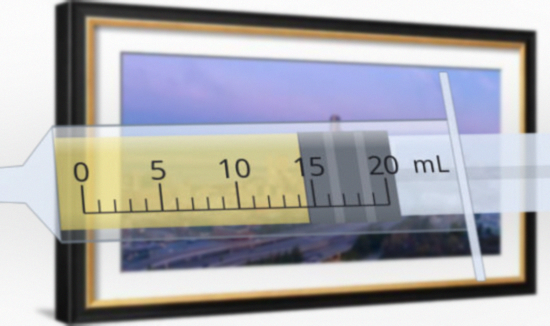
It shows 14.5 mL
